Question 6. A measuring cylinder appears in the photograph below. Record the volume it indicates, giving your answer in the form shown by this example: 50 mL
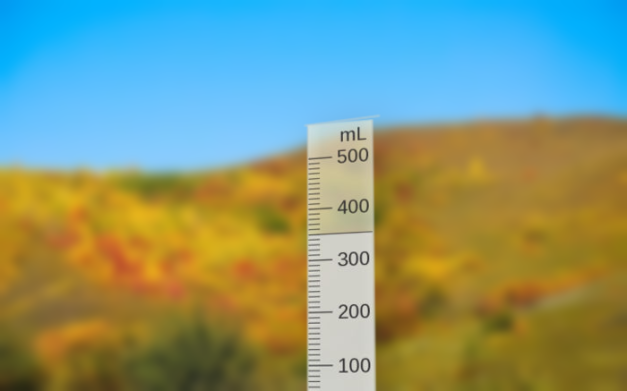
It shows 350 mL
